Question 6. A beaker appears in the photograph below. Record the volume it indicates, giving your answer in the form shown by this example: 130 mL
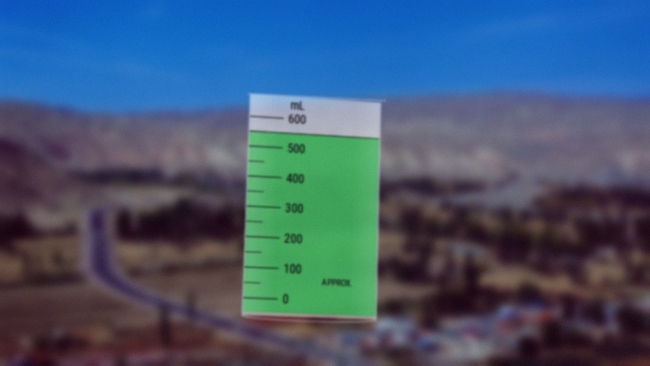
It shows 550 mL
